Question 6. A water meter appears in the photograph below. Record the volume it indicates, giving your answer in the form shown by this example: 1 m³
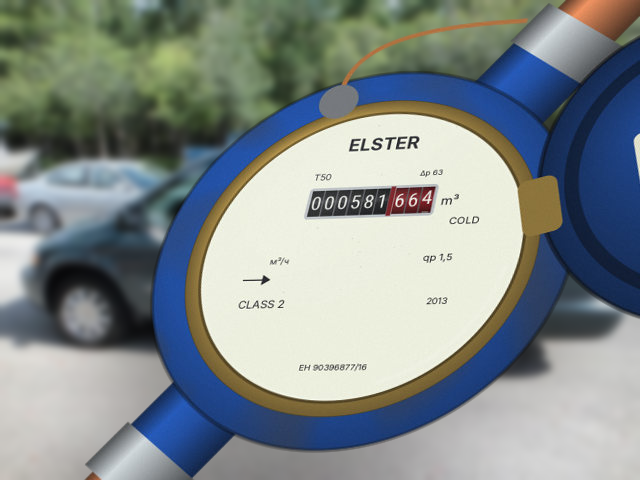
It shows 581.664 m³
